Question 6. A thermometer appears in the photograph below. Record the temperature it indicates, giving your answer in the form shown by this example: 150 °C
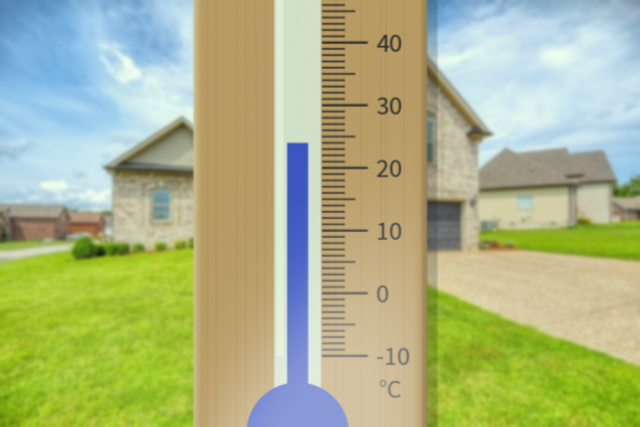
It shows 24 °C
